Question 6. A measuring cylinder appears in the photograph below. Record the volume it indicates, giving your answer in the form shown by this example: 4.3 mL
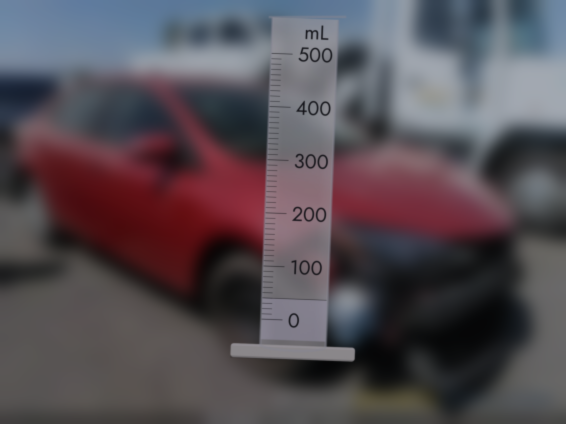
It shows 40 mL
